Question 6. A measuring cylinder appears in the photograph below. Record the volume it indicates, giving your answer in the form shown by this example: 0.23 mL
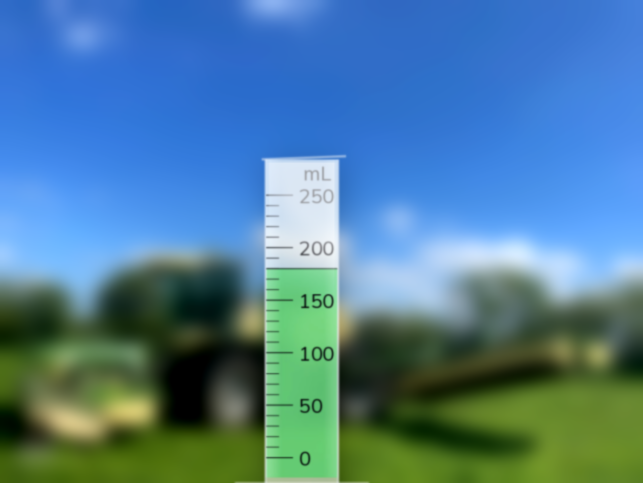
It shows 180 mL
